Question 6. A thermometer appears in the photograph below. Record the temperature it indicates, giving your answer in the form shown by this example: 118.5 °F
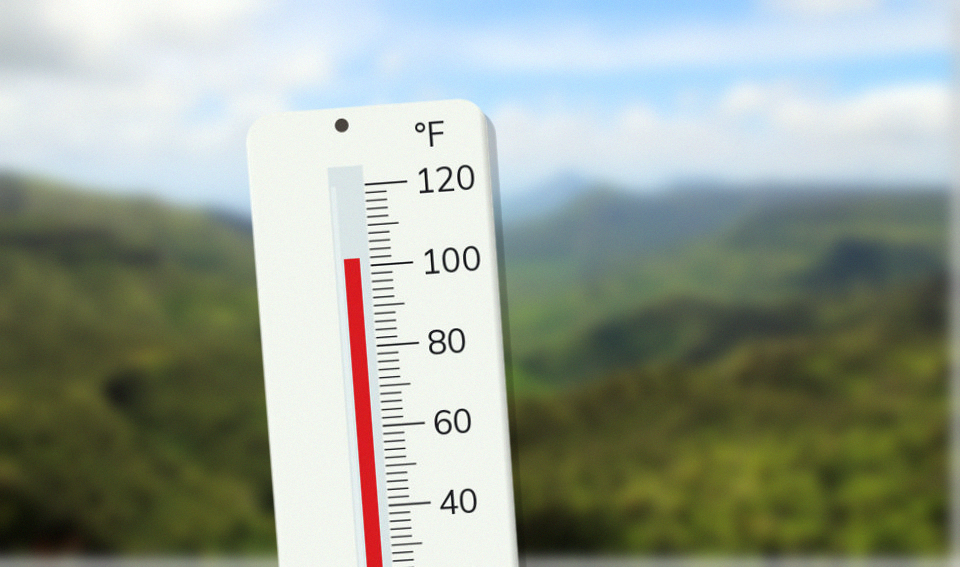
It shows 102 °F
